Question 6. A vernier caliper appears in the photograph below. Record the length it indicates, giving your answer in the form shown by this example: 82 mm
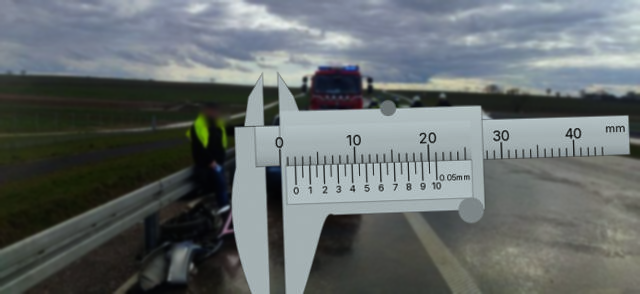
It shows 2.0 mm
